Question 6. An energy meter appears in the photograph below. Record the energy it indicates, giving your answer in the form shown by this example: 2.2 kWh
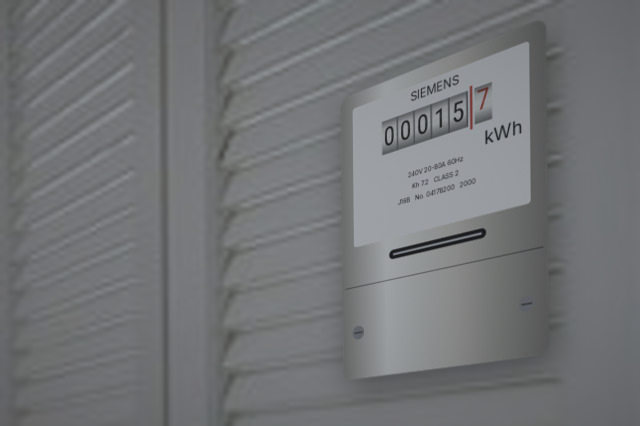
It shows 15.7 kWh
